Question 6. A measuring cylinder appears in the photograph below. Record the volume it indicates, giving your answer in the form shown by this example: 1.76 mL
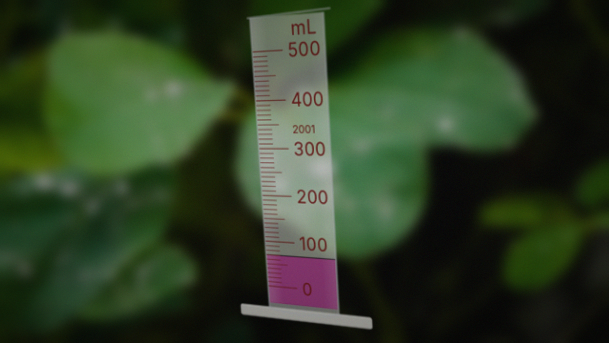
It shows 70 mL
